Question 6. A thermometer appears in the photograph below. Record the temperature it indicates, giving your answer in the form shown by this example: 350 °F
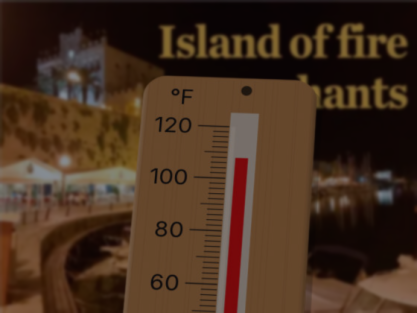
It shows 108 °F
